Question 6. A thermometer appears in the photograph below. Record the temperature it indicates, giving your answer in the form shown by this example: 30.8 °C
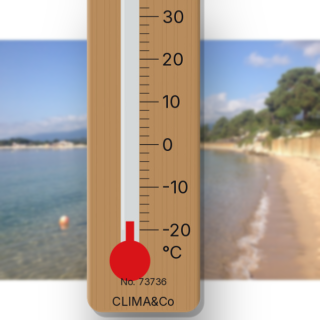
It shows -18 °C
